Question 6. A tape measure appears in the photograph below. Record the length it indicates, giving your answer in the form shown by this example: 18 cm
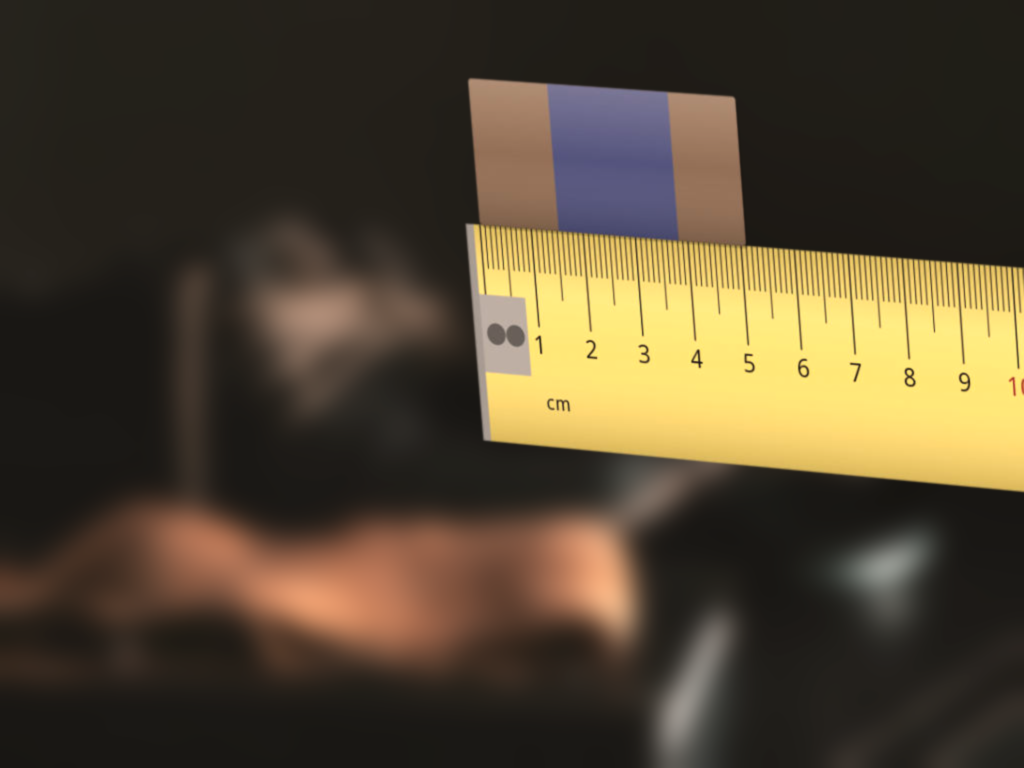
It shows 5.1 cm
